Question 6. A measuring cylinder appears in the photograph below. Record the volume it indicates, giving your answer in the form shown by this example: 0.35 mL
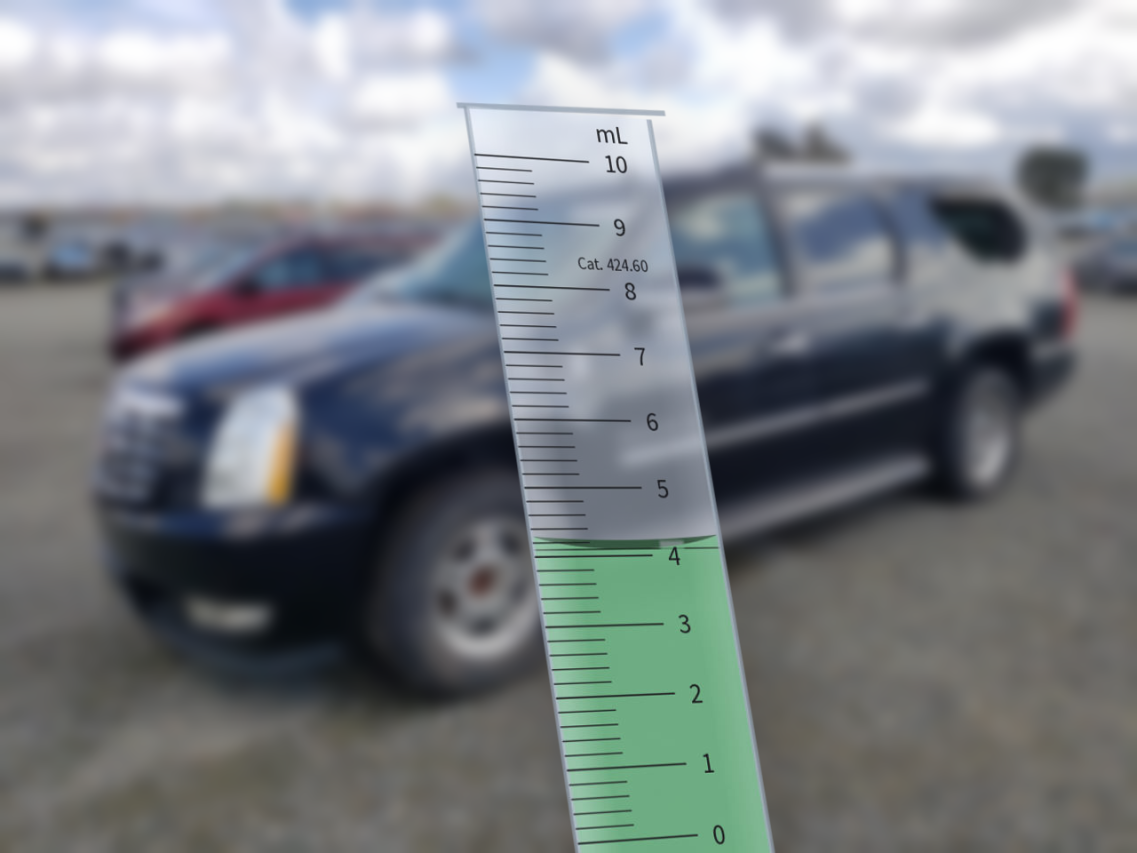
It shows 4.1 mL
